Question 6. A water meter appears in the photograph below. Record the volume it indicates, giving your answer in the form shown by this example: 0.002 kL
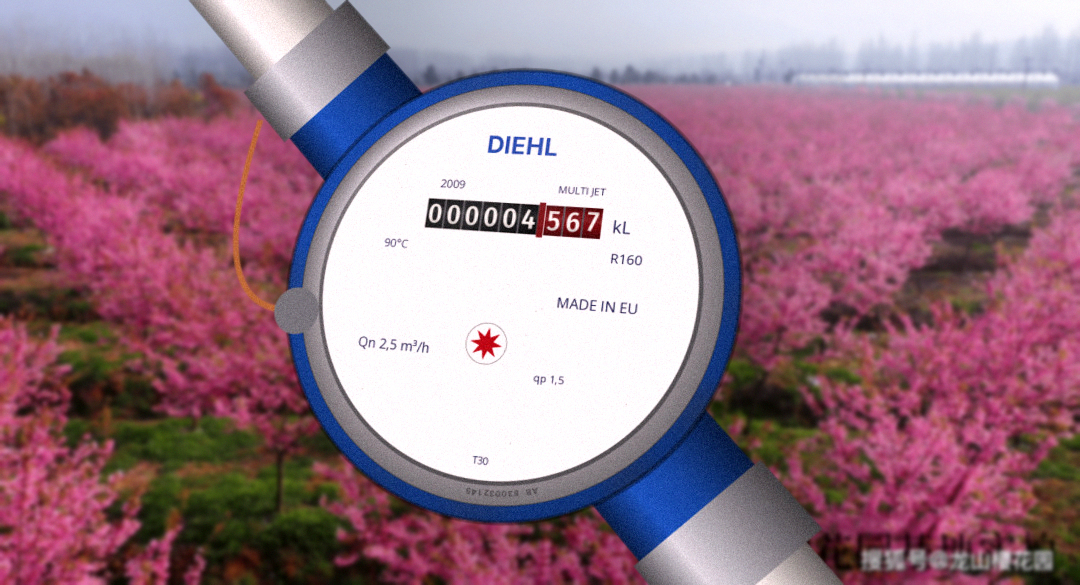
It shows 4.567 kL
